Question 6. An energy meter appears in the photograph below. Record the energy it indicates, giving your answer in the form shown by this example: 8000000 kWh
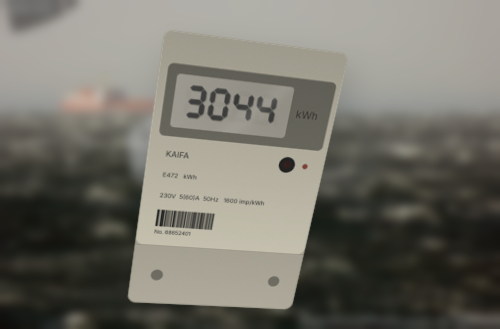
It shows 3044 kWh
